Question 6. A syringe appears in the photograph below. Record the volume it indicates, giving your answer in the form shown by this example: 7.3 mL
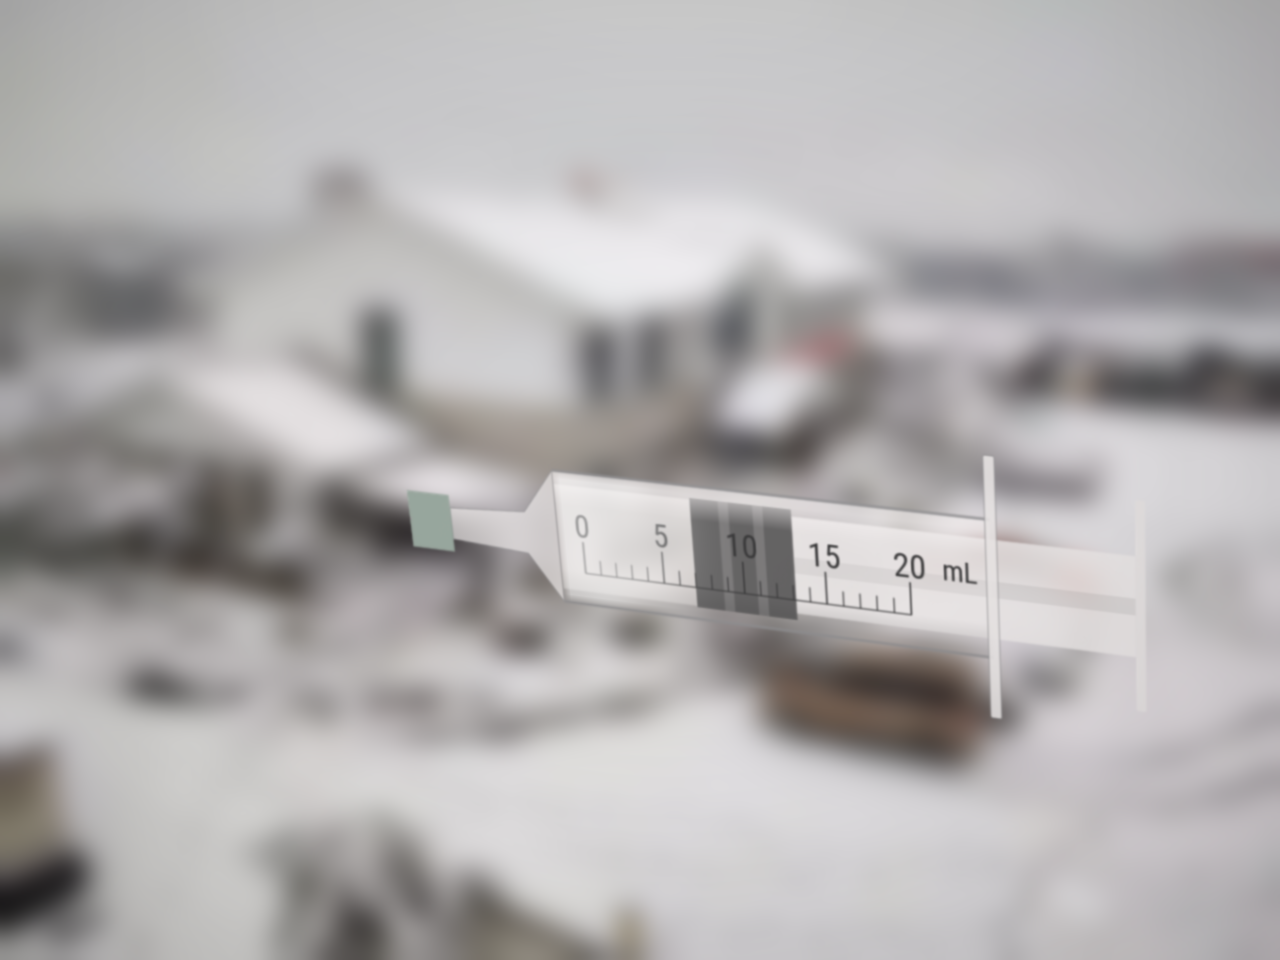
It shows 7 mL
